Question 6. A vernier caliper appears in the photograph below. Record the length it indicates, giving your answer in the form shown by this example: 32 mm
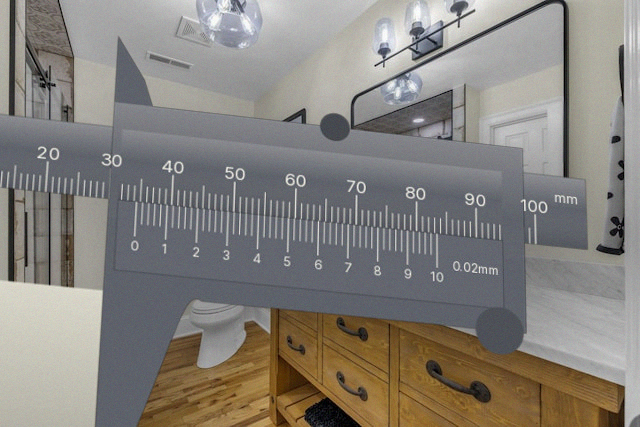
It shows 34.4 mm
